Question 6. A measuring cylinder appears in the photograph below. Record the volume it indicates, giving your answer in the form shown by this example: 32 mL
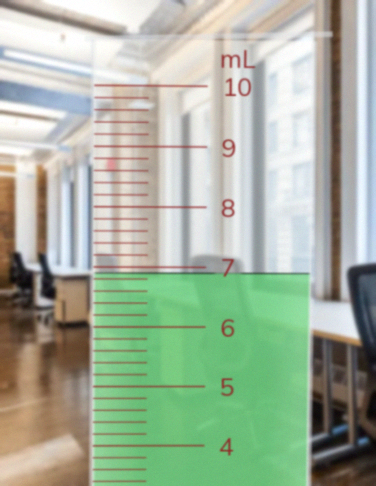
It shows 6.9 mL
